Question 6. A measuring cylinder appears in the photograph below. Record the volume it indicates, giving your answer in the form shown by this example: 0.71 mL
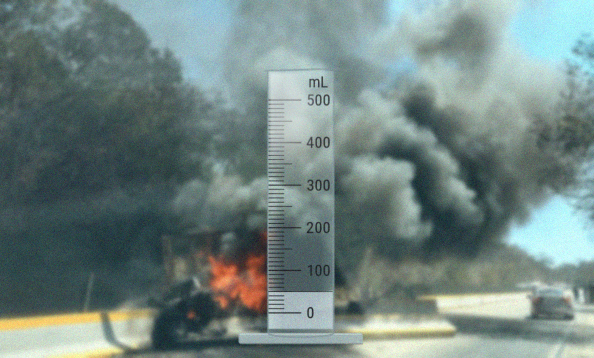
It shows 50 mL
